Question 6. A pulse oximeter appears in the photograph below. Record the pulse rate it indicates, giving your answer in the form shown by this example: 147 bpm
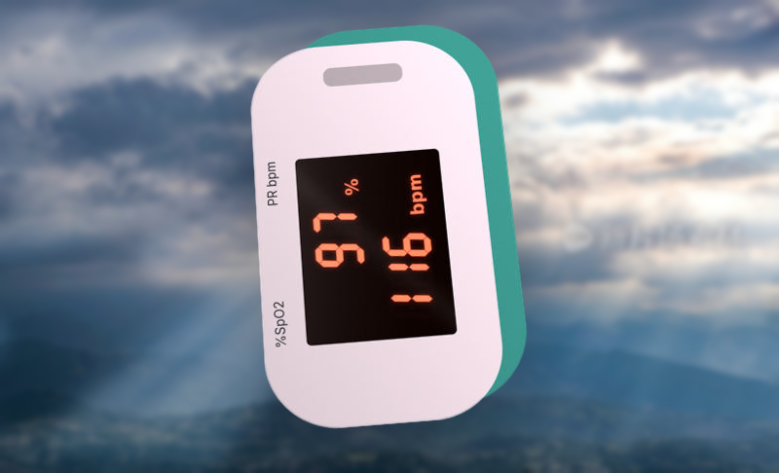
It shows 116 bpm
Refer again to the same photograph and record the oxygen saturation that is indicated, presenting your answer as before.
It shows 97 %
